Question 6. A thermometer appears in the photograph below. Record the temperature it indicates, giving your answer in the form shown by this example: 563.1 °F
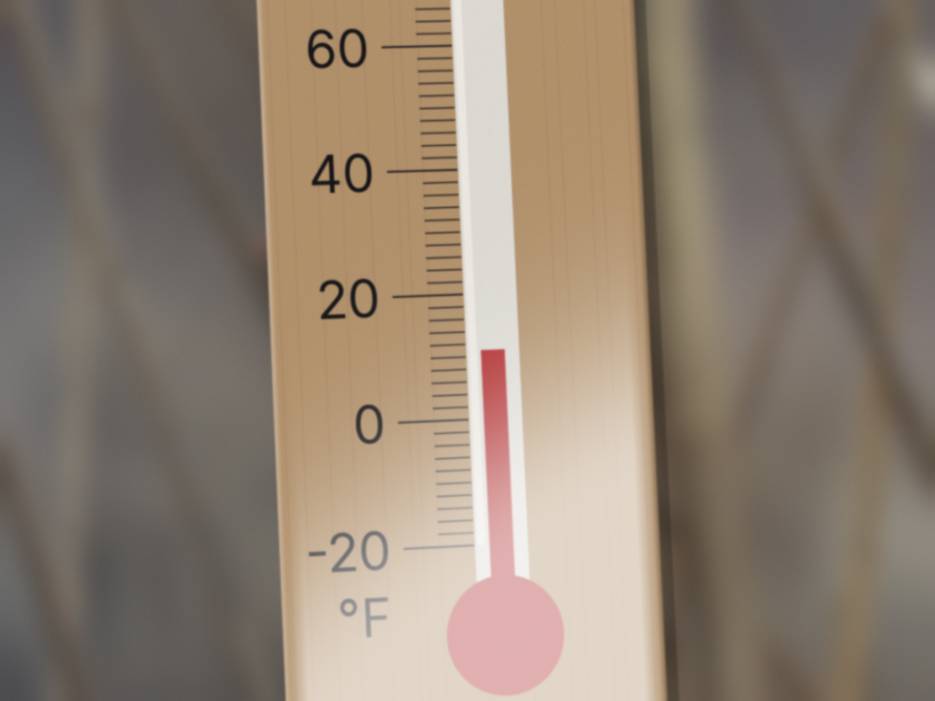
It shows 11 °F
